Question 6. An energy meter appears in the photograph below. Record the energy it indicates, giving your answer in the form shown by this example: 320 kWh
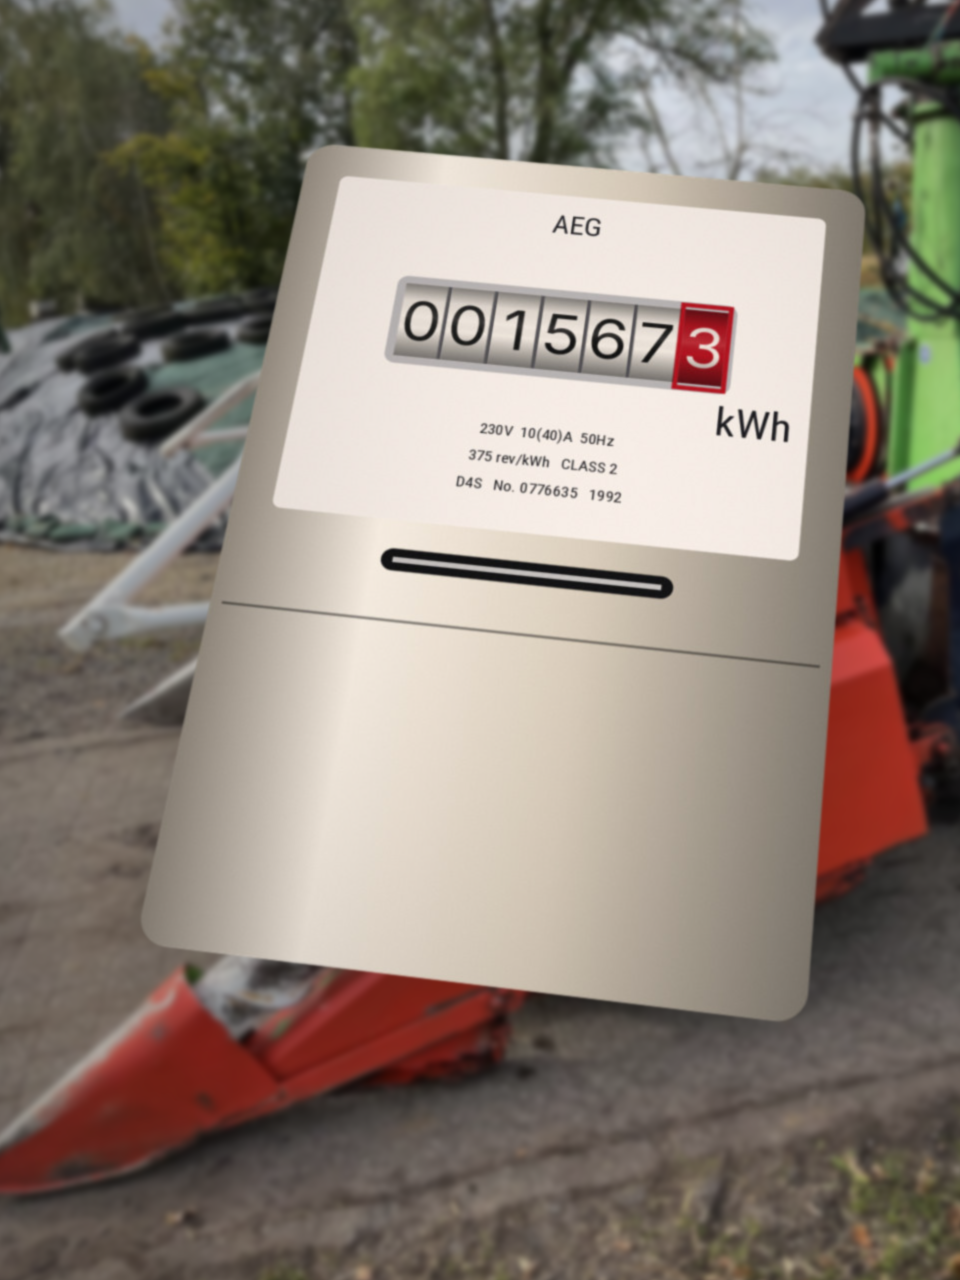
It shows 1567.3 kWh
